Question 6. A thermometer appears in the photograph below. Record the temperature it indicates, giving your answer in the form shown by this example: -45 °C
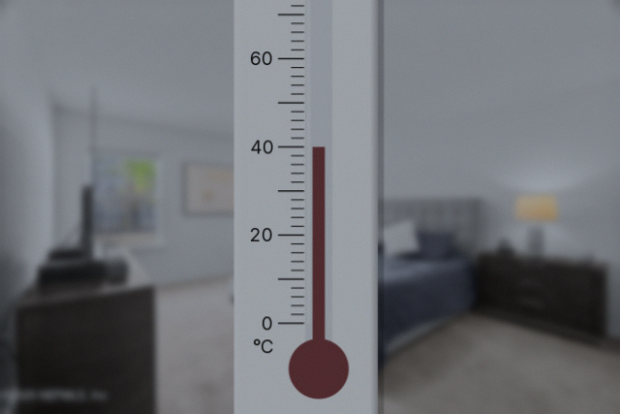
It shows 40 °C
